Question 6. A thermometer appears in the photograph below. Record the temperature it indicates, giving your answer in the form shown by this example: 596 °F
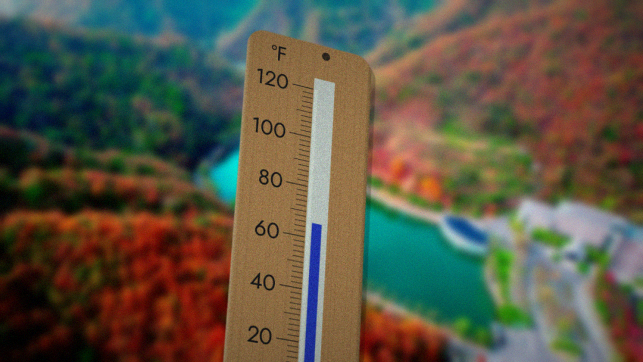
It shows 66 °F
